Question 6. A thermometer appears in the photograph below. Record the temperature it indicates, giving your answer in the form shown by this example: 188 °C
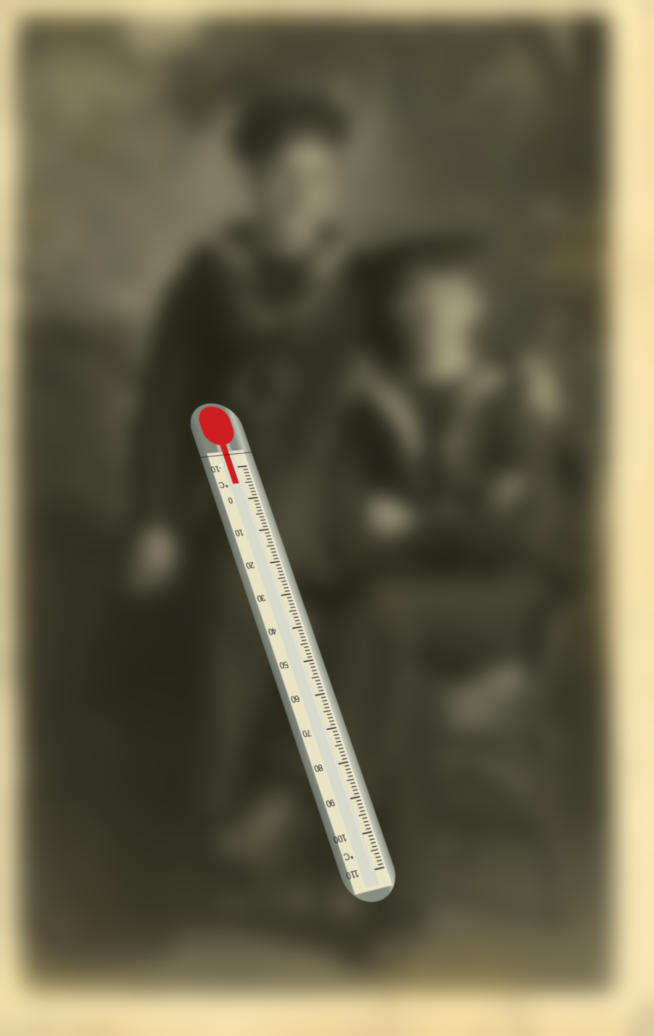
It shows -5 °C
